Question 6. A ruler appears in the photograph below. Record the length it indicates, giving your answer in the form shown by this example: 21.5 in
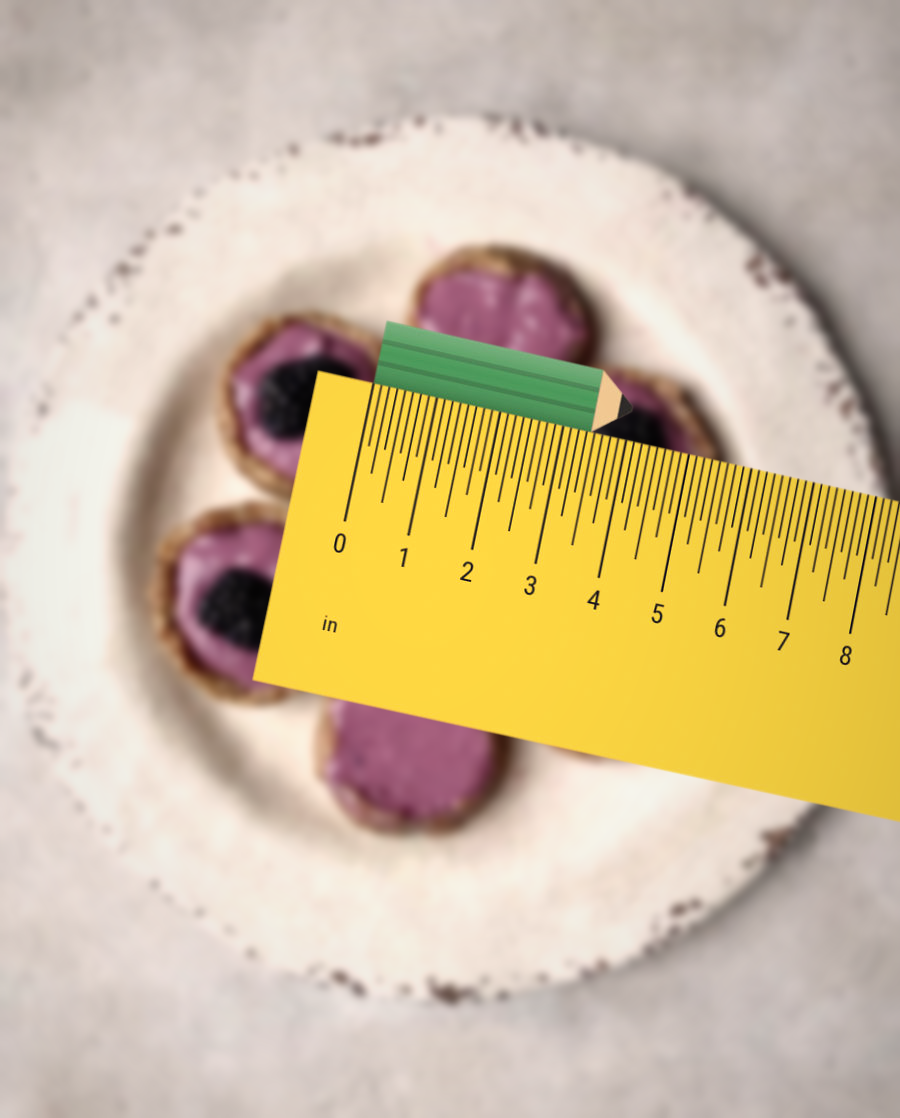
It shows 4 in
